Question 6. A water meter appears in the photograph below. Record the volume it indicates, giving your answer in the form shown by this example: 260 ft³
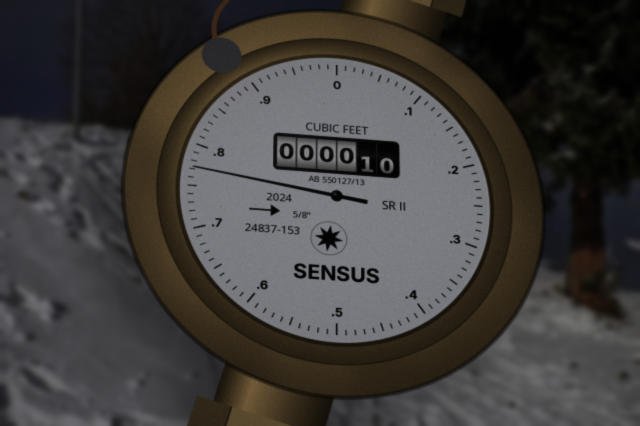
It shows 9.77 ft³
